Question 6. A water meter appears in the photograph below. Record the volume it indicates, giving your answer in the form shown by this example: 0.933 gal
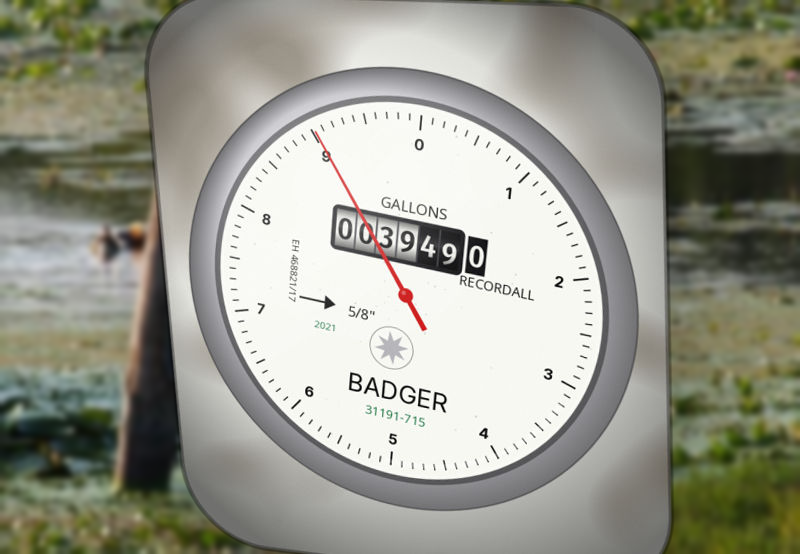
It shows 39489.0 gal
